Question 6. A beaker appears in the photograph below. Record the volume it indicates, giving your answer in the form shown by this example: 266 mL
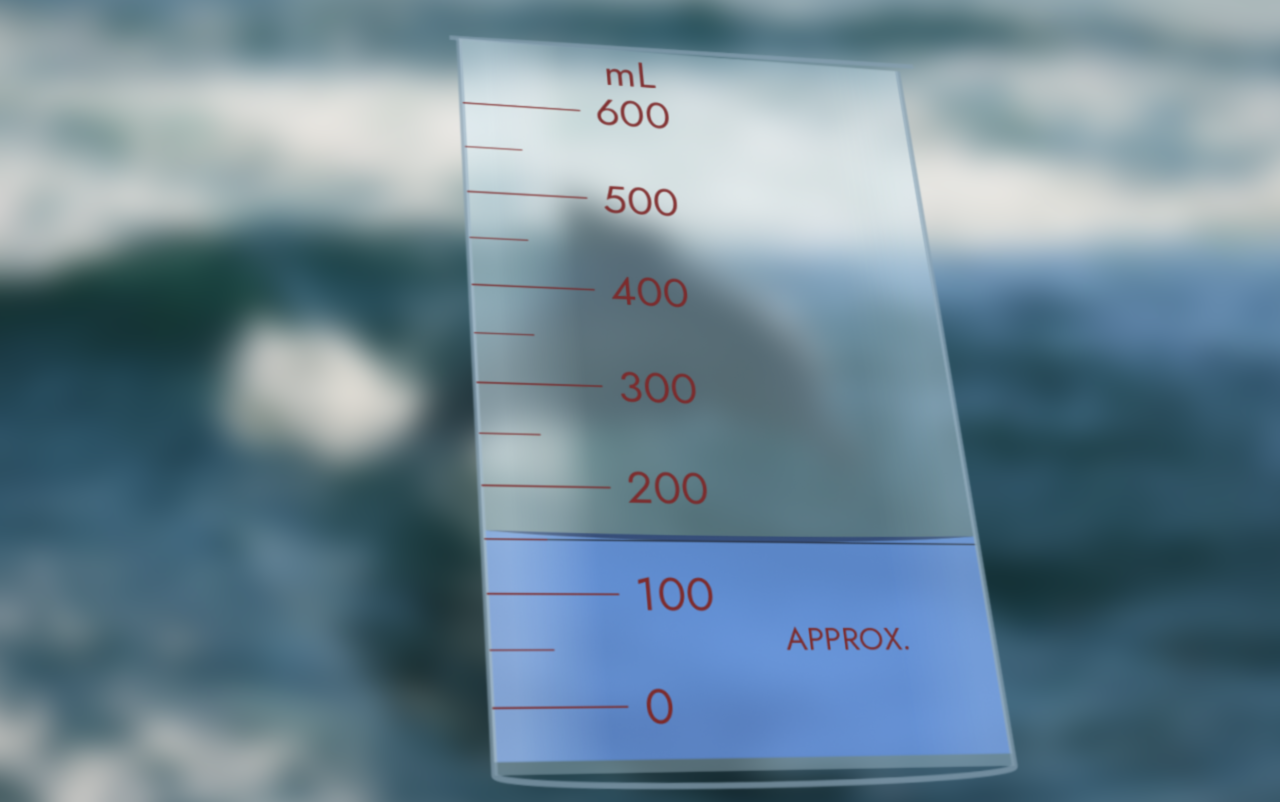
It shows 150 mL
